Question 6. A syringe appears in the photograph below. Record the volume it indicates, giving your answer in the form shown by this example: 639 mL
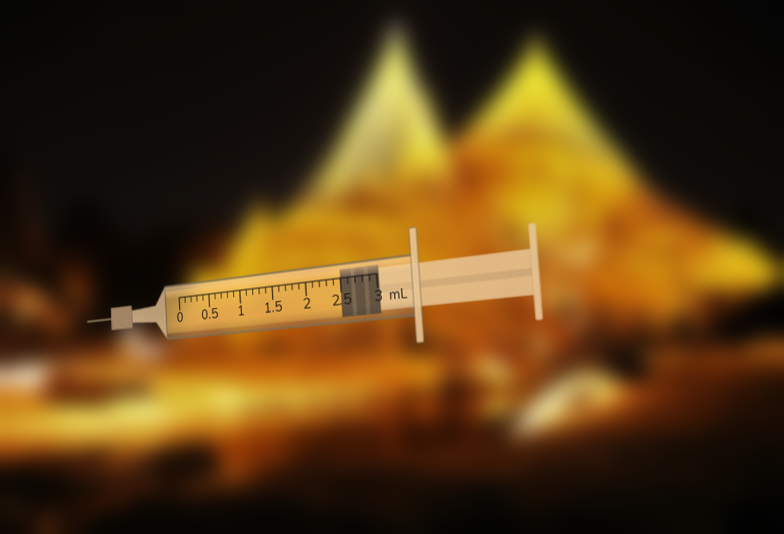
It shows 2.5 mL
